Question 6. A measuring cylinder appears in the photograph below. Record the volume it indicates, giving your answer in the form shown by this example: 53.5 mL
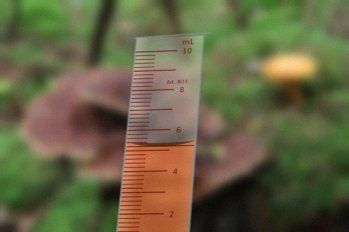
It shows 5.2 mL
